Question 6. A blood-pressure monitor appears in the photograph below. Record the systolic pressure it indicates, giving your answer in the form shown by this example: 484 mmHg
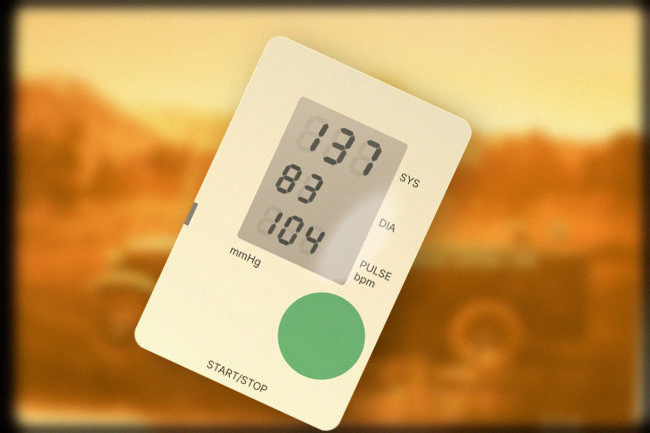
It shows 137 mmHg
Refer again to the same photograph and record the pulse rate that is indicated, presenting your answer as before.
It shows 104 bpm
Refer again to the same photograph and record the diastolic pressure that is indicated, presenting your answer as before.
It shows 83 mmHg
